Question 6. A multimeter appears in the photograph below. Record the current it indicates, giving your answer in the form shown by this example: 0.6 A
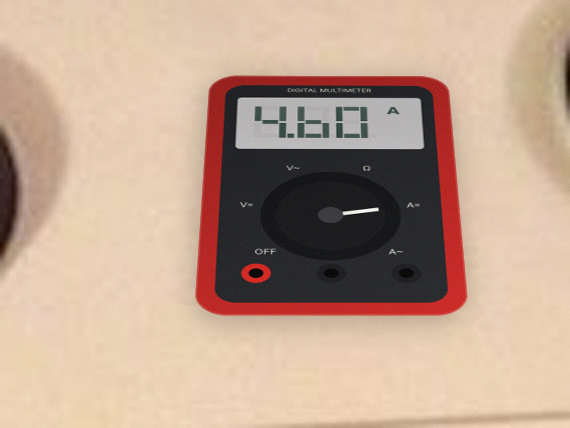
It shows 4.60 A
